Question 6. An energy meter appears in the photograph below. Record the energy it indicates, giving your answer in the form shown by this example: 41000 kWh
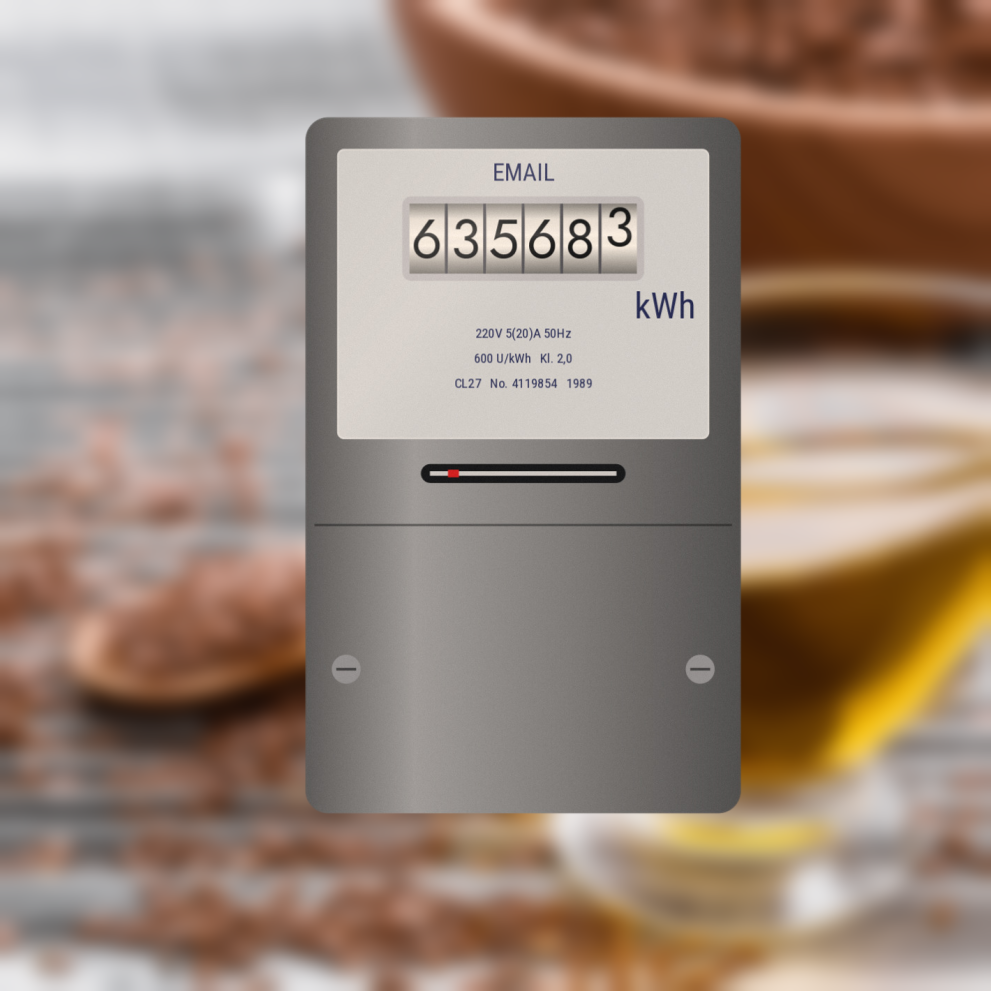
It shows 635683 kWh
